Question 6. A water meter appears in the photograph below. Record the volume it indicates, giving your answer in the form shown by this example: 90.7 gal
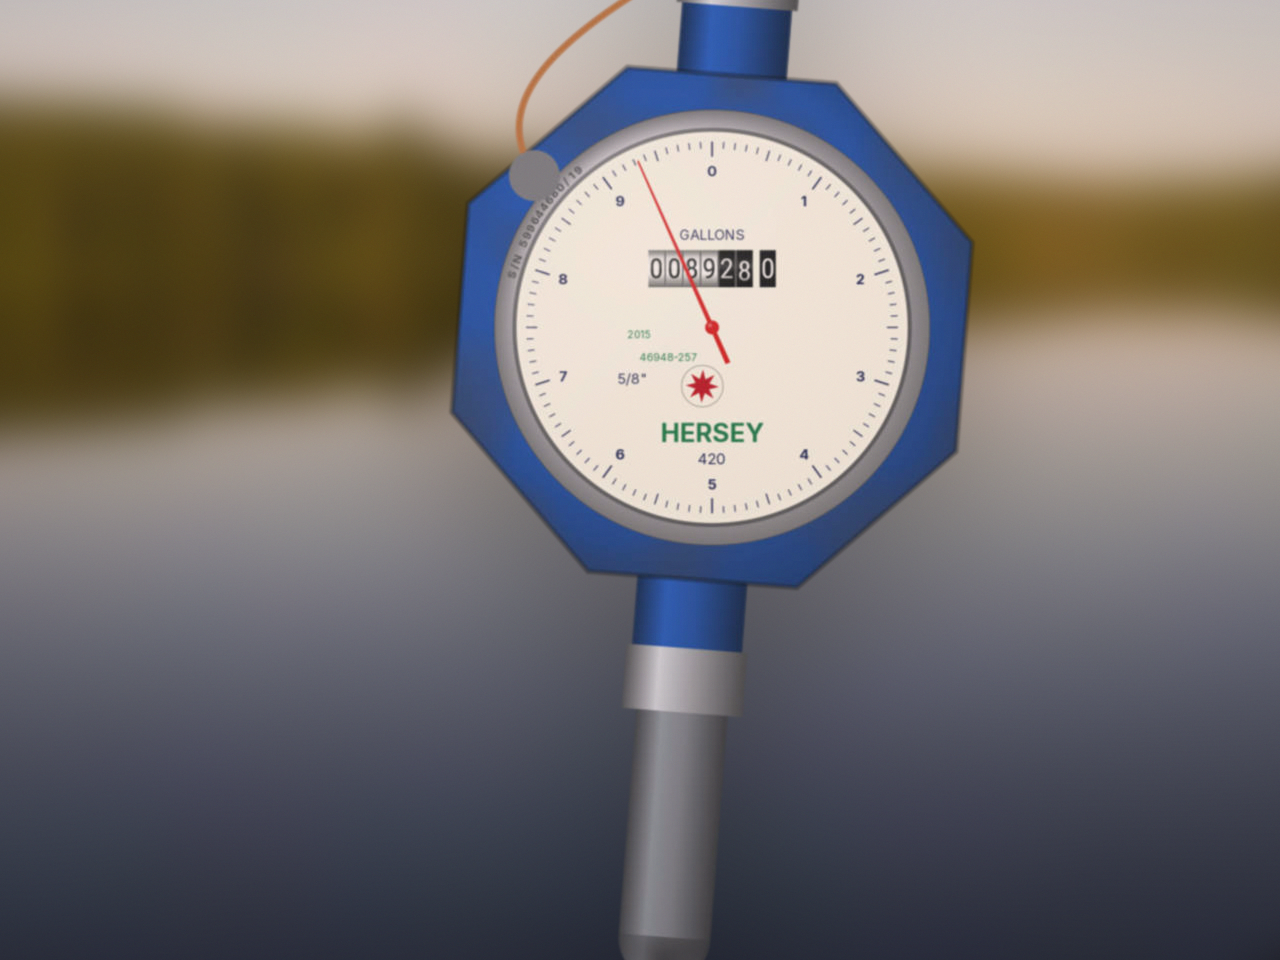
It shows 89279.3 gal
